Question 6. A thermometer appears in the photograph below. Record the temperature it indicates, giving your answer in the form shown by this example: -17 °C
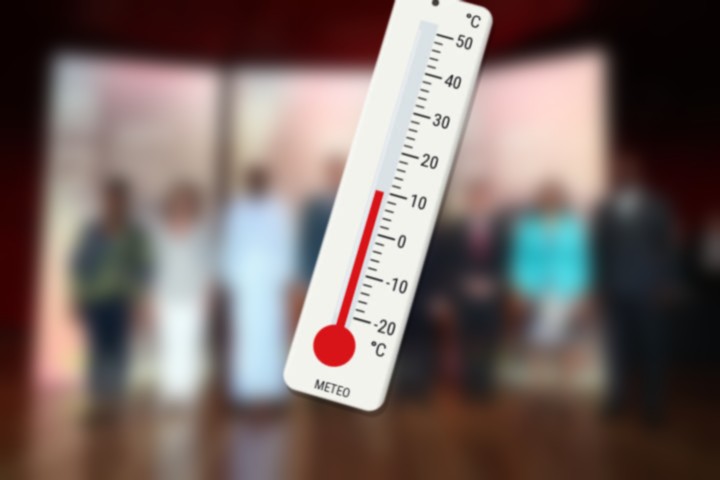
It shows 10 °C
